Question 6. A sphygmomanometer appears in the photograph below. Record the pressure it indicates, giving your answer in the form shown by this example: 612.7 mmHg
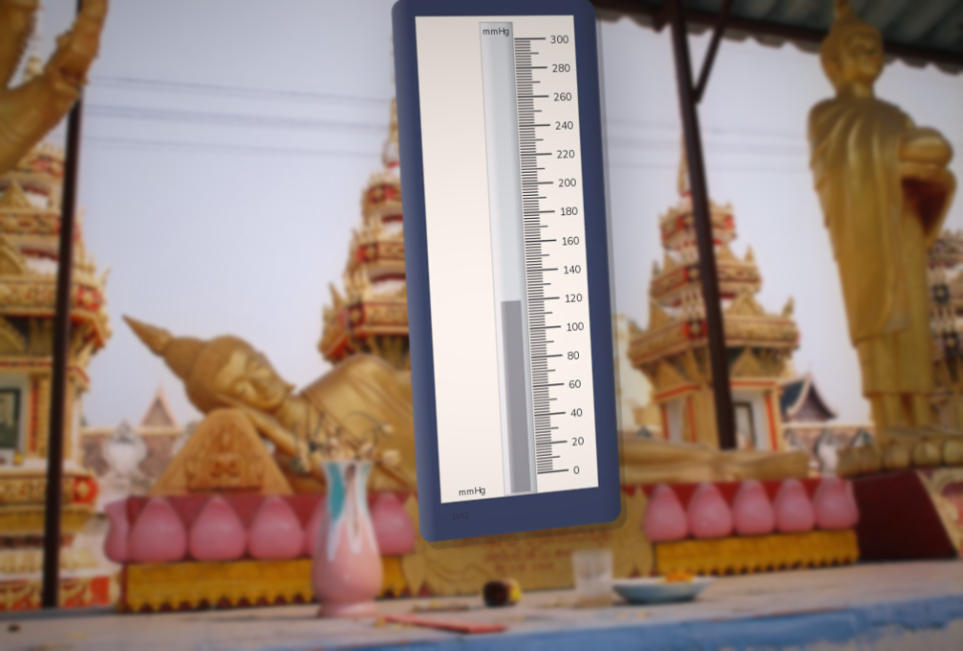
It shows 120 mmHg
